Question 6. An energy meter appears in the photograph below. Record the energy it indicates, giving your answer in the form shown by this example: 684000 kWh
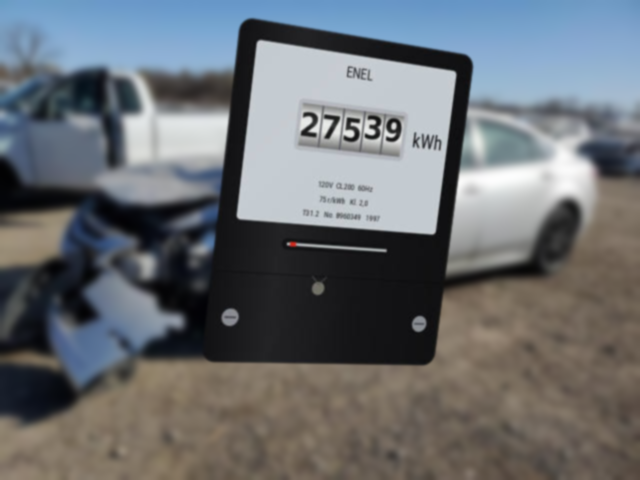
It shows 27539 kWh
